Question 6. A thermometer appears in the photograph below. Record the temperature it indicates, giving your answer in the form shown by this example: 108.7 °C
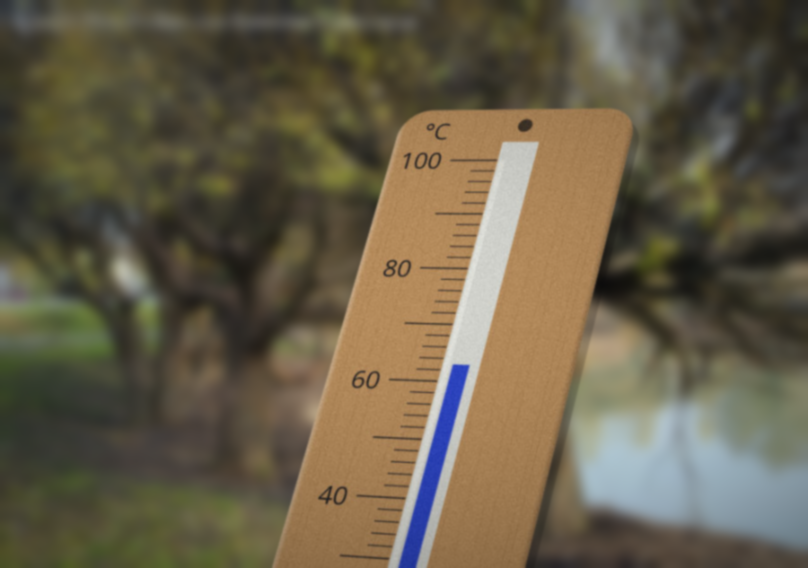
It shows 63 °C
